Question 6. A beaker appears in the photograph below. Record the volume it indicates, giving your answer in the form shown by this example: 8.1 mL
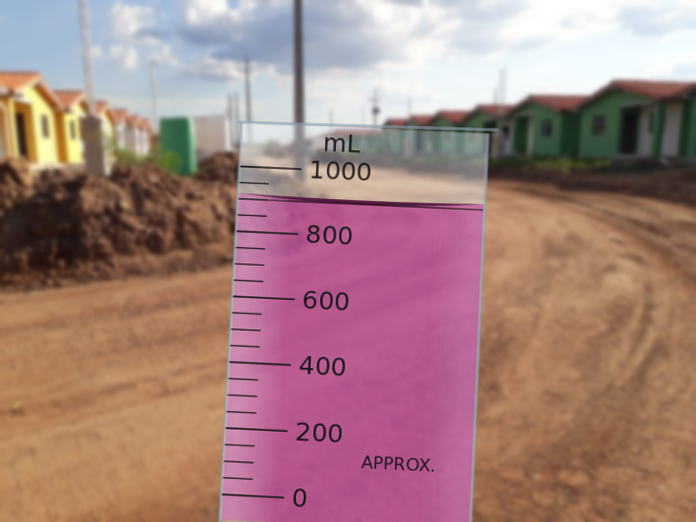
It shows 900 mL
